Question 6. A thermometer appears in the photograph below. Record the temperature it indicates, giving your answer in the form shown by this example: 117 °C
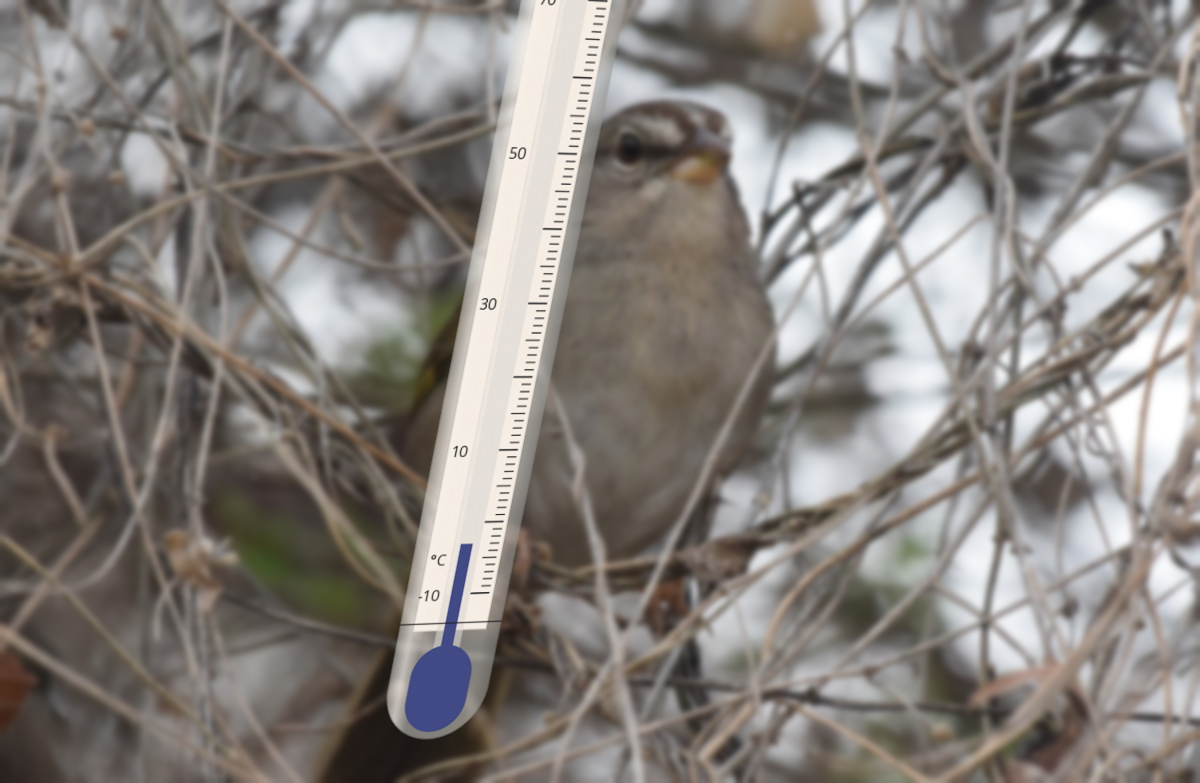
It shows -3 °C
